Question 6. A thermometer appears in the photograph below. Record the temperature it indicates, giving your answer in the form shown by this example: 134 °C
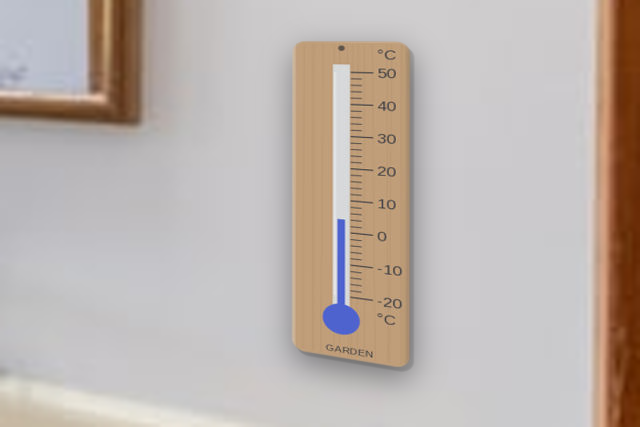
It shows 4 °C
